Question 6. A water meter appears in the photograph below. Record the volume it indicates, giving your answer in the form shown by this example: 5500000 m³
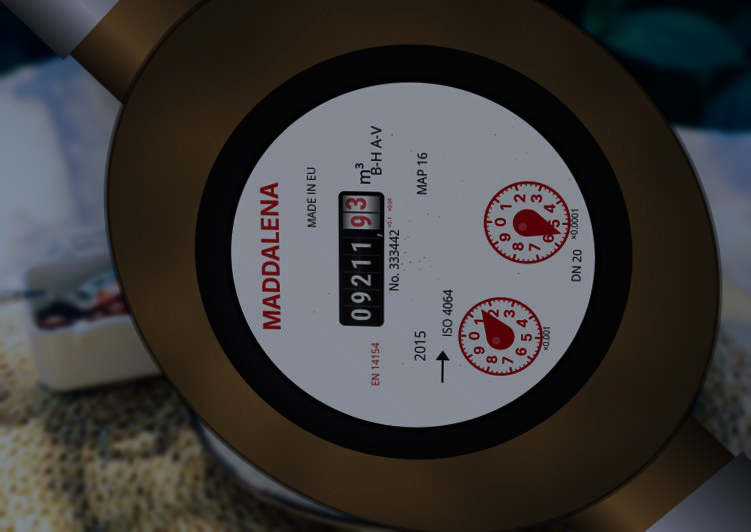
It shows 9211.9315 m³
